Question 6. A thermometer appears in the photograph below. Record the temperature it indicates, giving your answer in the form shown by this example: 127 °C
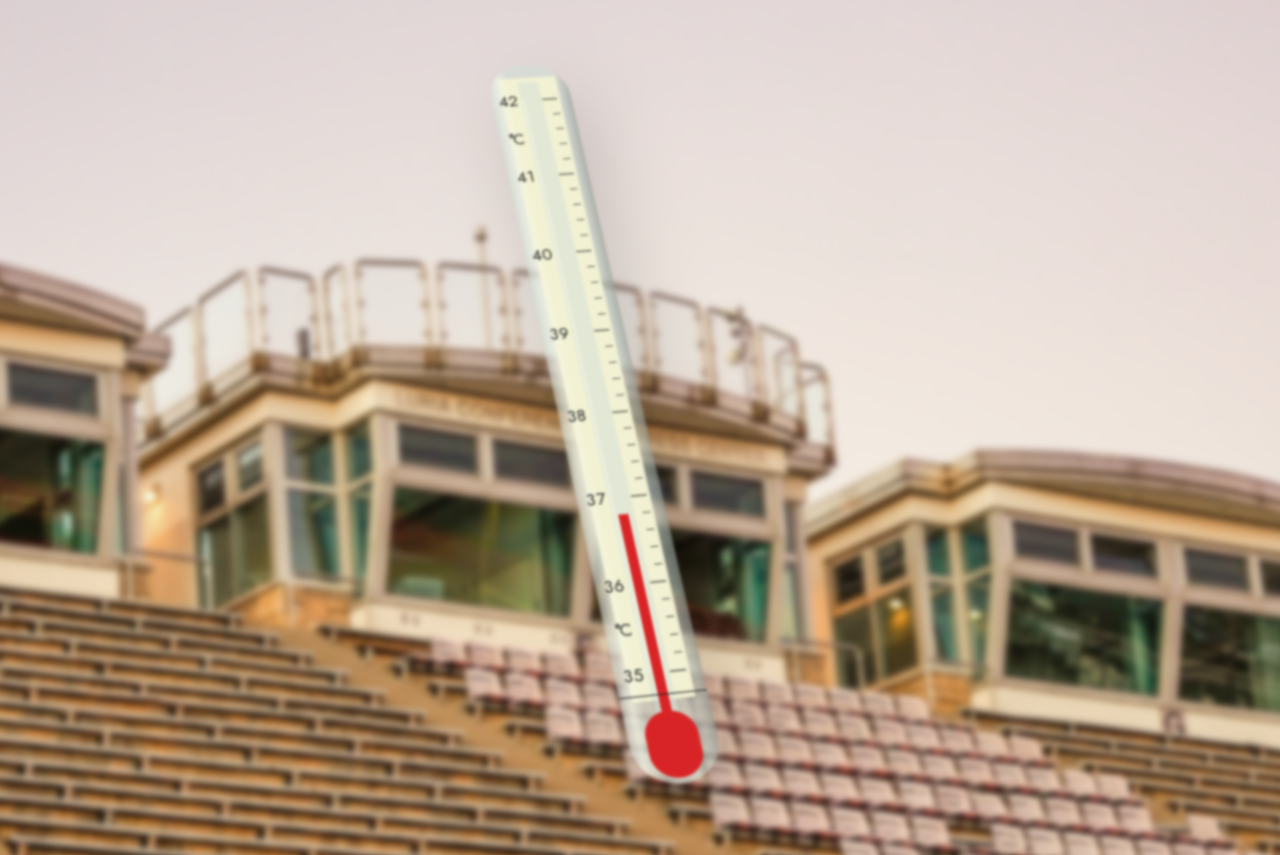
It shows 36.8 °C
